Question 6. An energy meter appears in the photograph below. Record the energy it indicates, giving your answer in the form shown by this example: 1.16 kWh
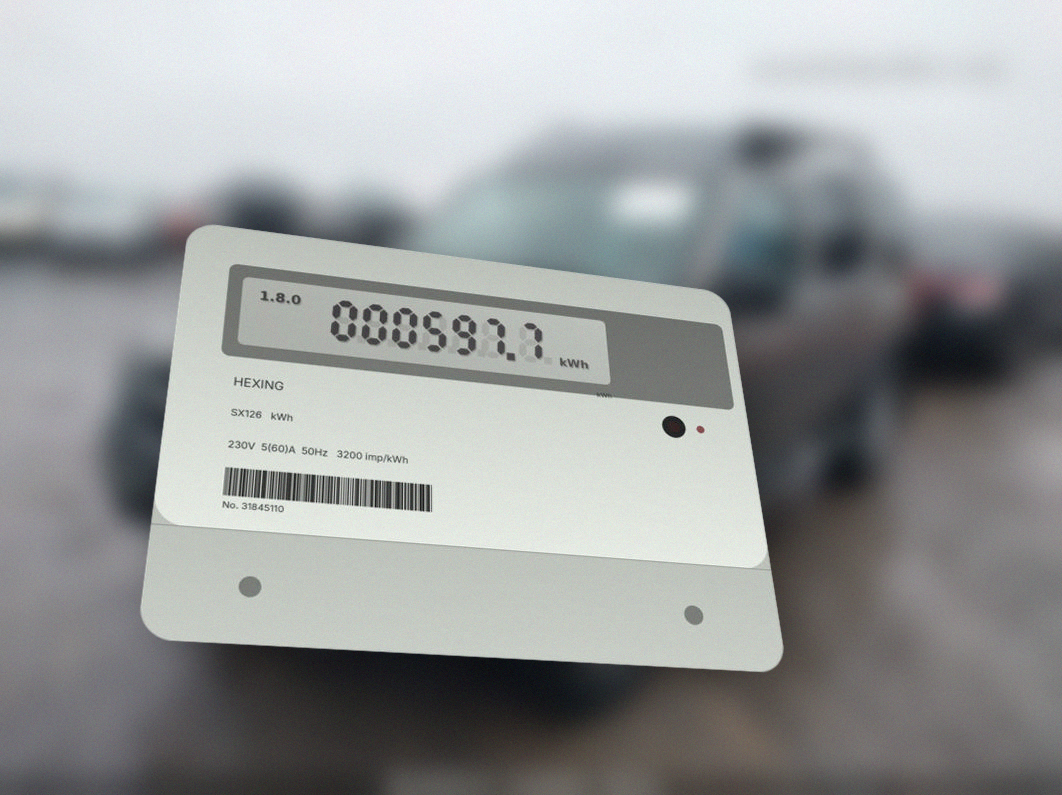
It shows 597.7 kWh
